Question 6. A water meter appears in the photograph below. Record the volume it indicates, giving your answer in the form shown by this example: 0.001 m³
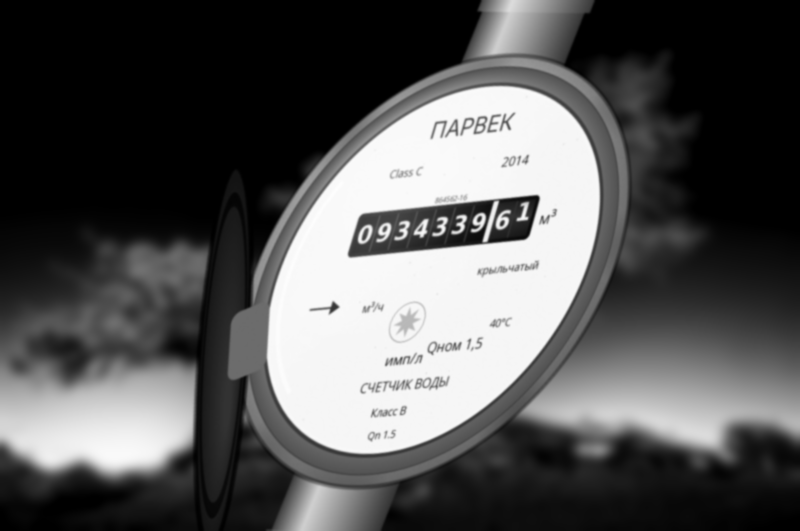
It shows 934339.61 m³
